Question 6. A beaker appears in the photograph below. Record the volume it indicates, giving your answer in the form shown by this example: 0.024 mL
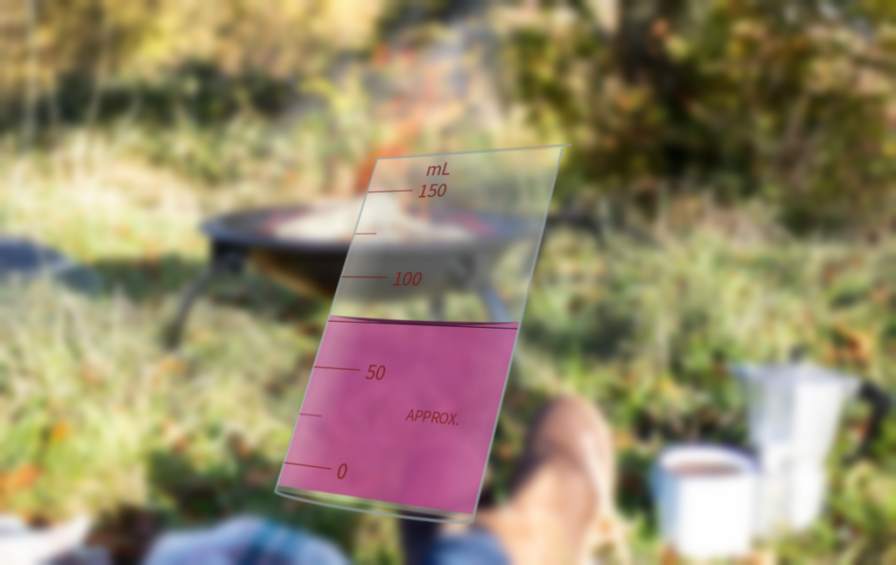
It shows 75 mL
